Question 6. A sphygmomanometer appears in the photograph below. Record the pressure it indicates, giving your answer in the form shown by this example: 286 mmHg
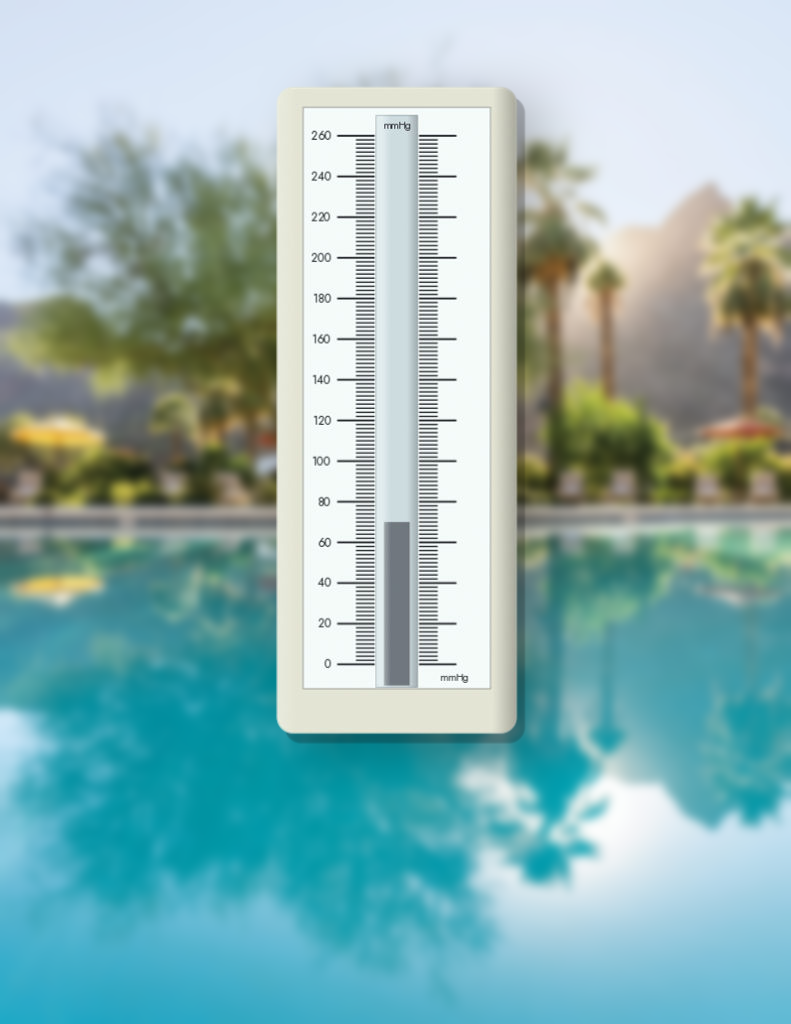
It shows 70 mmHg
